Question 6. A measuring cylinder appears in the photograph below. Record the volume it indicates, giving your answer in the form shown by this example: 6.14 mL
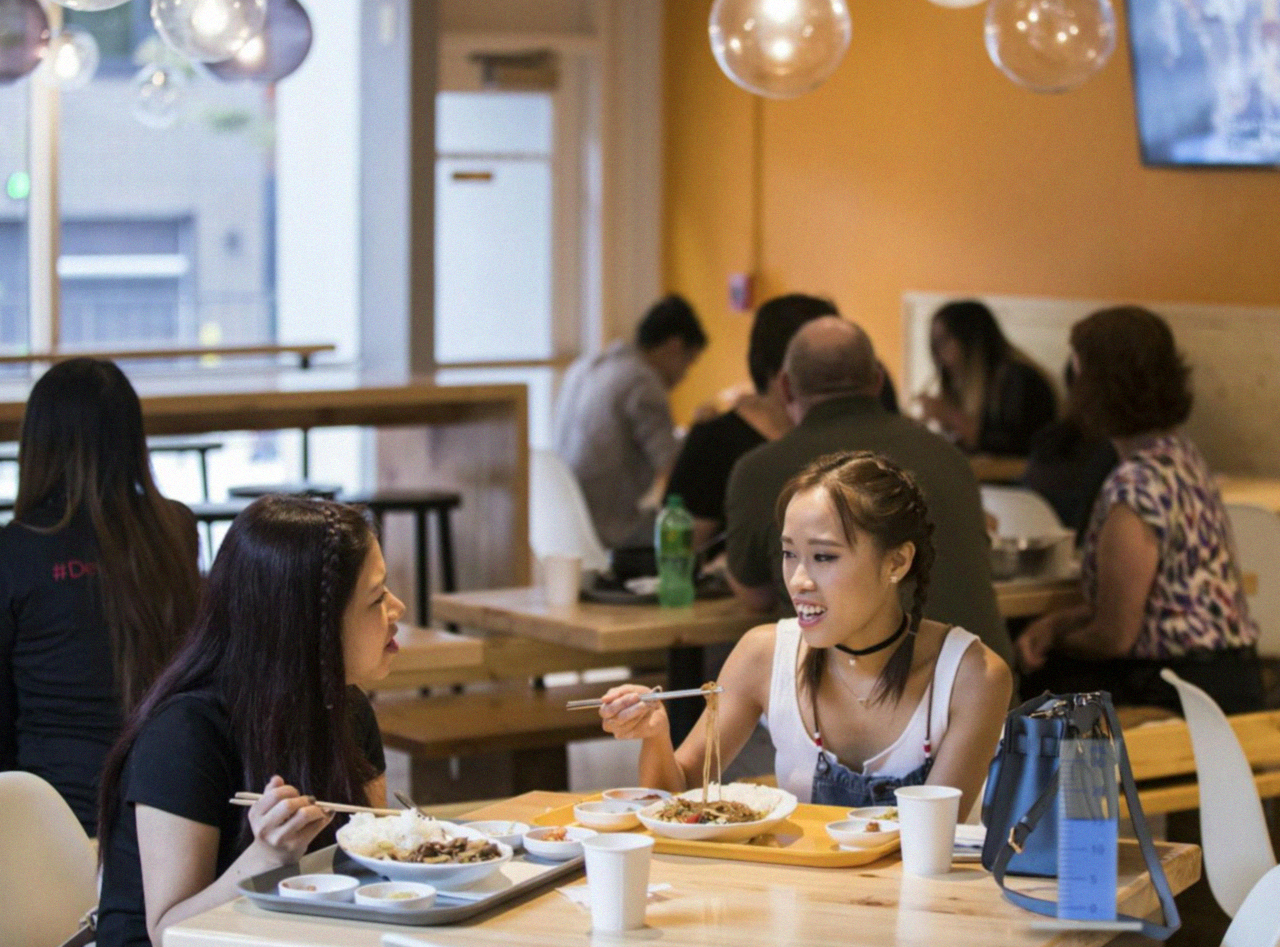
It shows 15 mL
